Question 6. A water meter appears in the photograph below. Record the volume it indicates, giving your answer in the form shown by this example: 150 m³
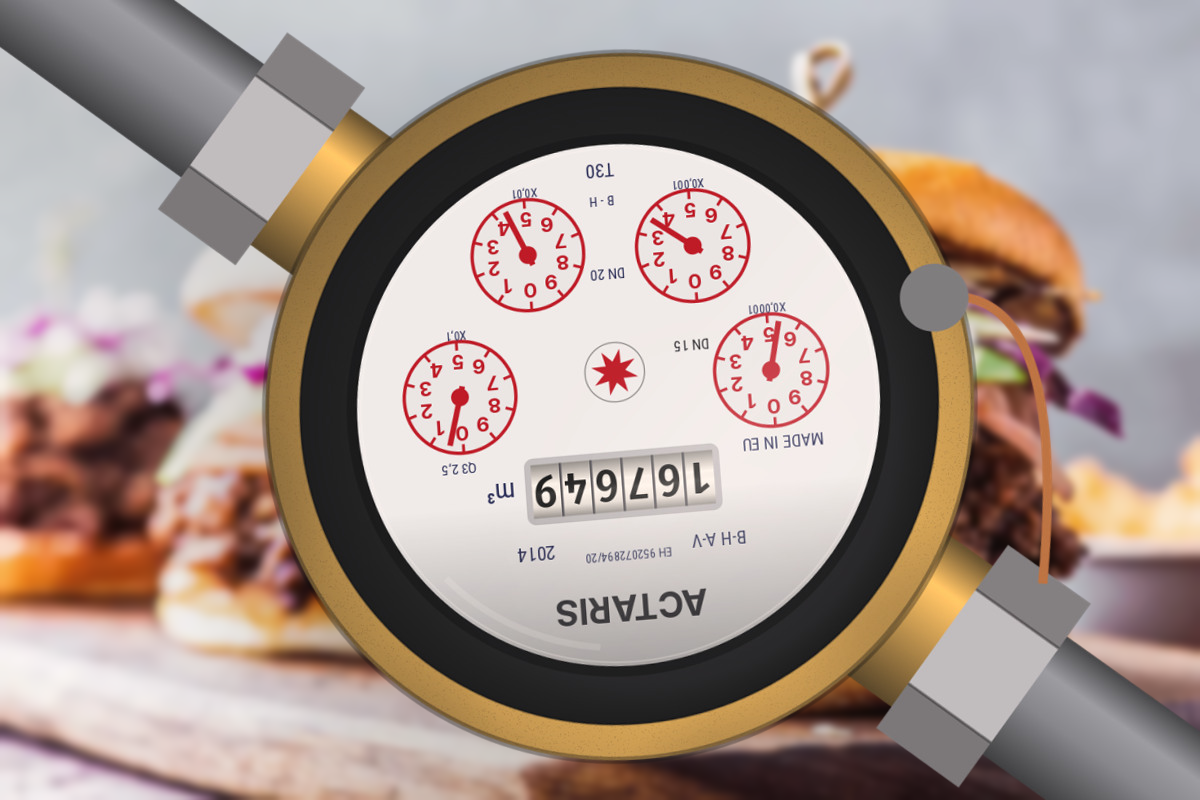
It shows 167649.0435 m³
